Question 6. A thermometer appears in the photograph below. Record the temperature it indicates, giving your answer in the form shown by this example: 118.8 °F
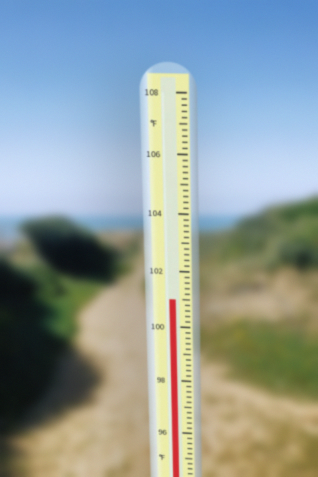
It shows 101 °F
